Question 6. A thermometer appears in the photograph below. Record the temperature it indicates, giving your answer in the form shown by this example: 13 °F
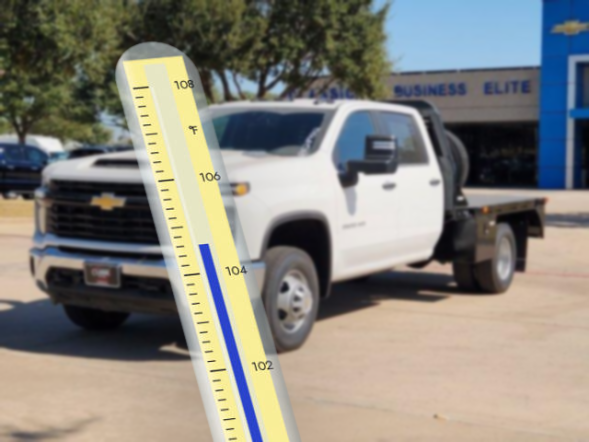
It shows 104.6 °F
